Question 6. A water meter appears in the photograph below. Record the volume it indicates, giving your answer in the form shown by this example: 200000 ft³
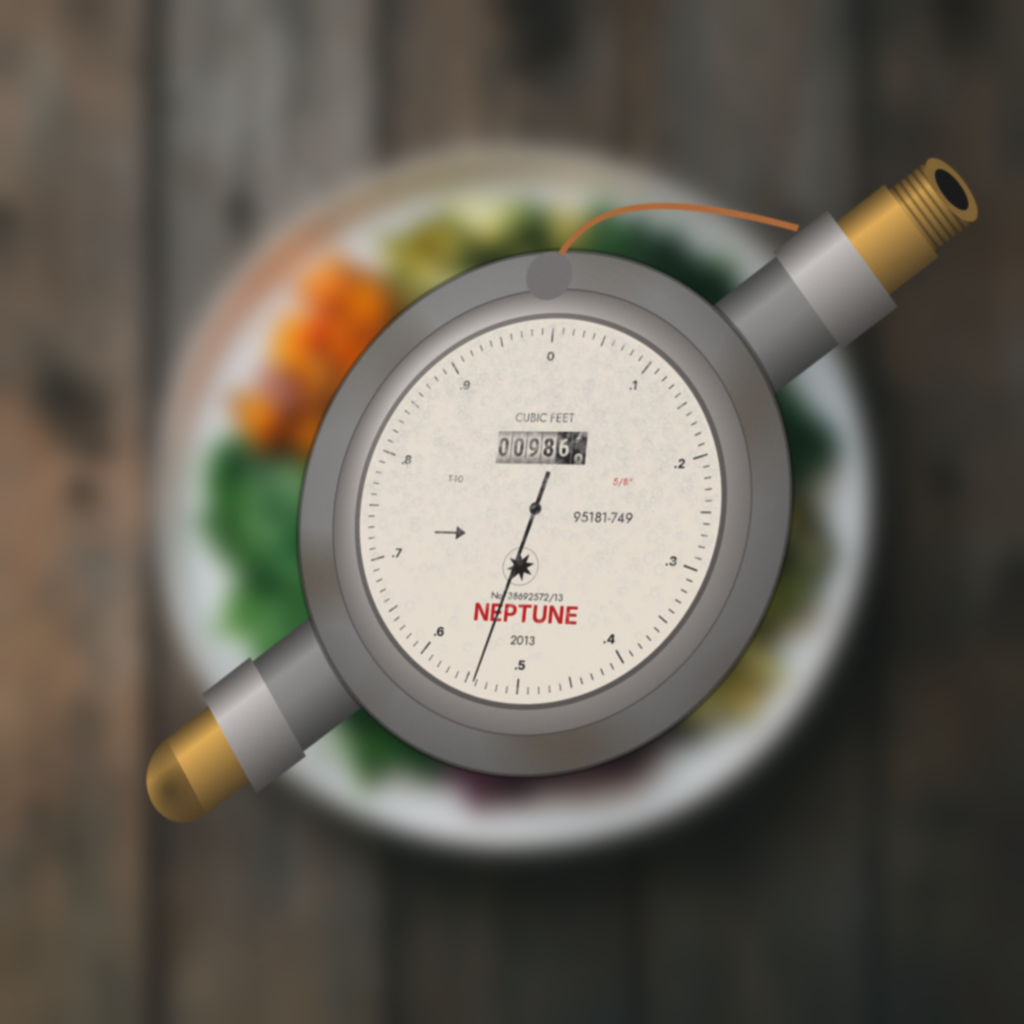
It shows 9867.54 ft³
